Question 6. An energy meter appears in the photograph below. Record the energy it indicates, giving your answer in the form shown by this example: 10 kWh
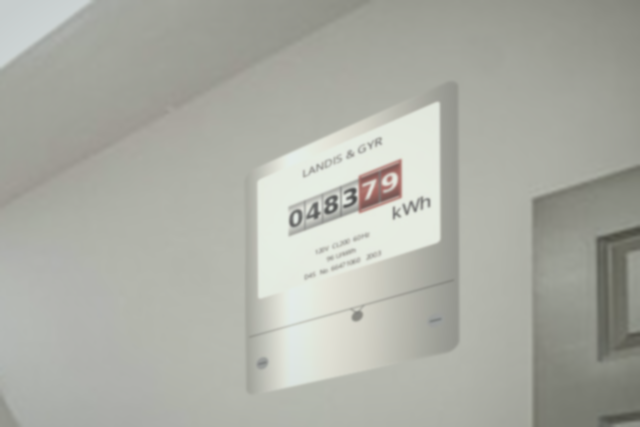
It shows 483.79 kWh
